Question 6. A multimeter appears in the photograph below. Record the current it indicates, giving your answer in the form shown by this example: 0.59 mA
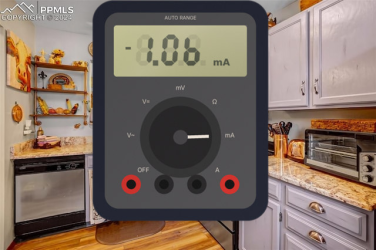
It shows -1.06 mA
